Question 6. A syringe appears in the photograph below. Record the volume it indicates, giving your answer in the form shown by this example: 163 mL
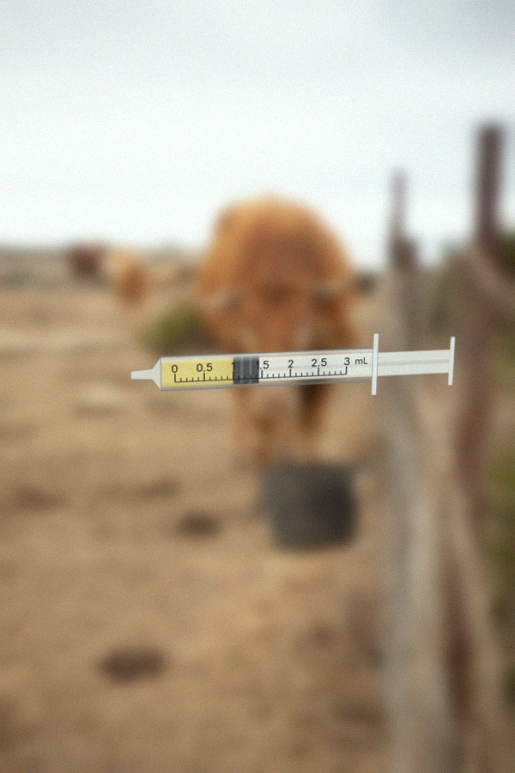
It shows 1 mL
